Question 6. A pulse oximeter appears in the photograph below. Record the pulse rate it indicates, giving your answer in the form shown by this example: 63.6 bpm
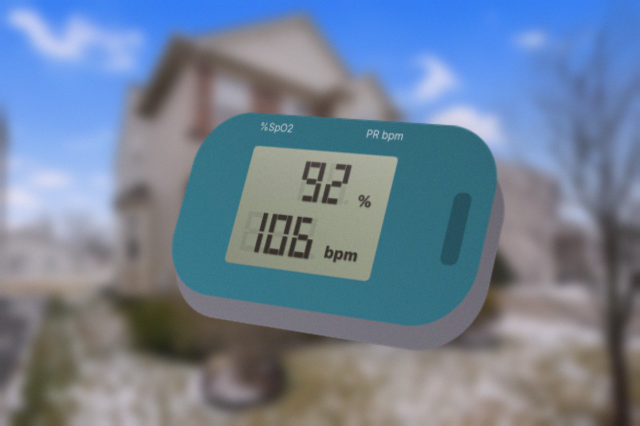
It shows 106 bpm
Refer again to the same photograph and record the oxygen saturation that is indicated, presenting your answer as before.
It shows 92 %
